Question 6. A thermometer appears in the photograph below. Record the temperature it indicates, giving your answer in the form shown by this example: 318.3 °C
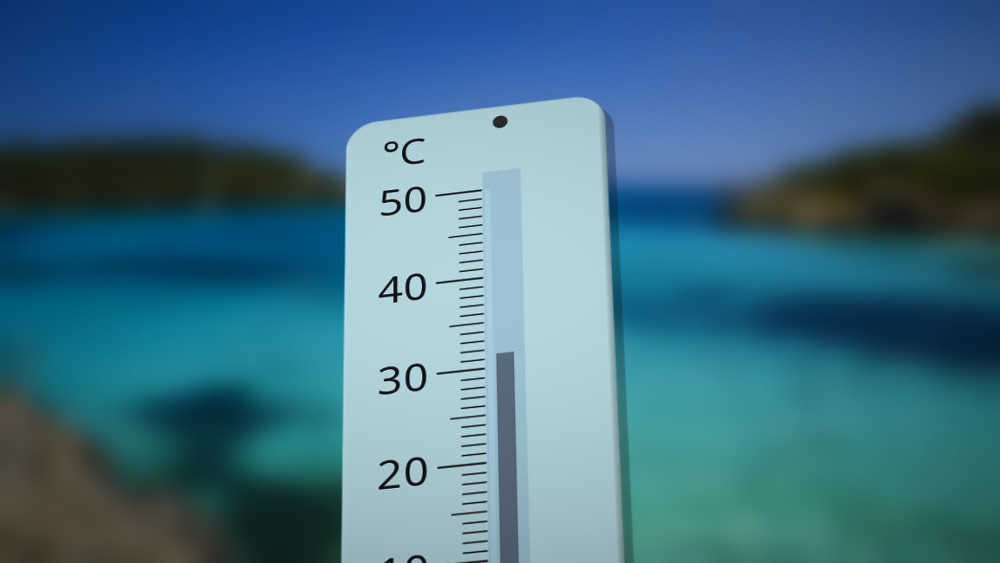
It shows 31.5 °C
